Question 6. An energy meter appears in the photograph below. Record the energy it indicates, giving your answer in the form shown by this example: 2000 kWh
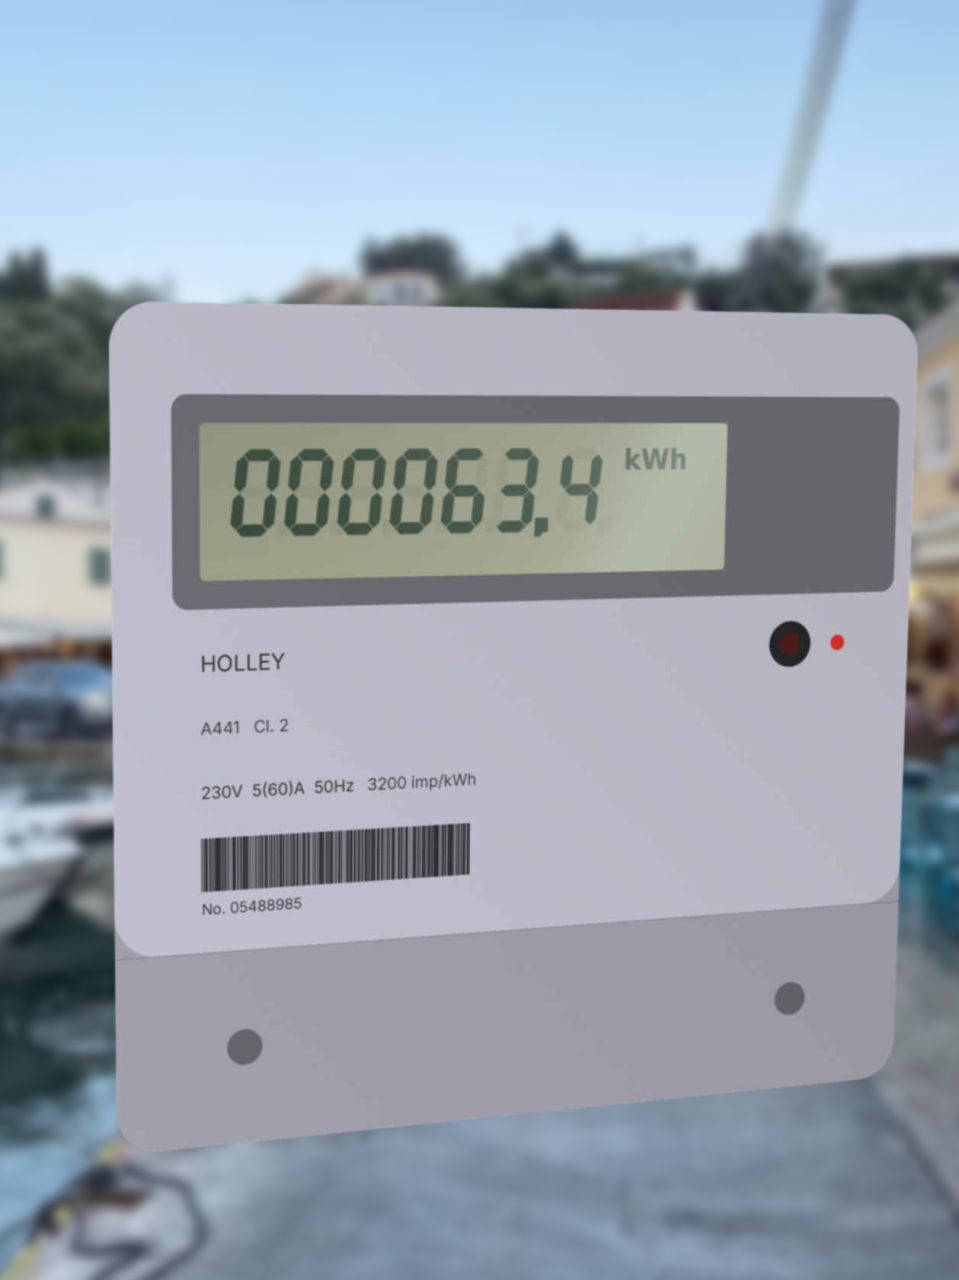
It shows 63.4 kWh
